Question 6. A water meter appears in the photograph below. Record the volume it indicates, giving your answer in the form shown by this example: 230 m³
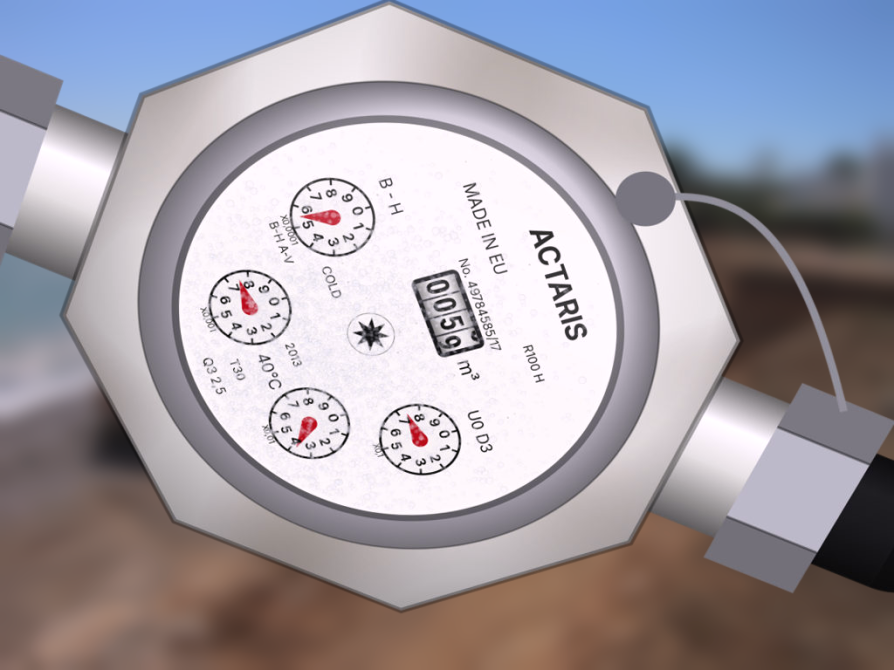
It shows 58.7375 m³
